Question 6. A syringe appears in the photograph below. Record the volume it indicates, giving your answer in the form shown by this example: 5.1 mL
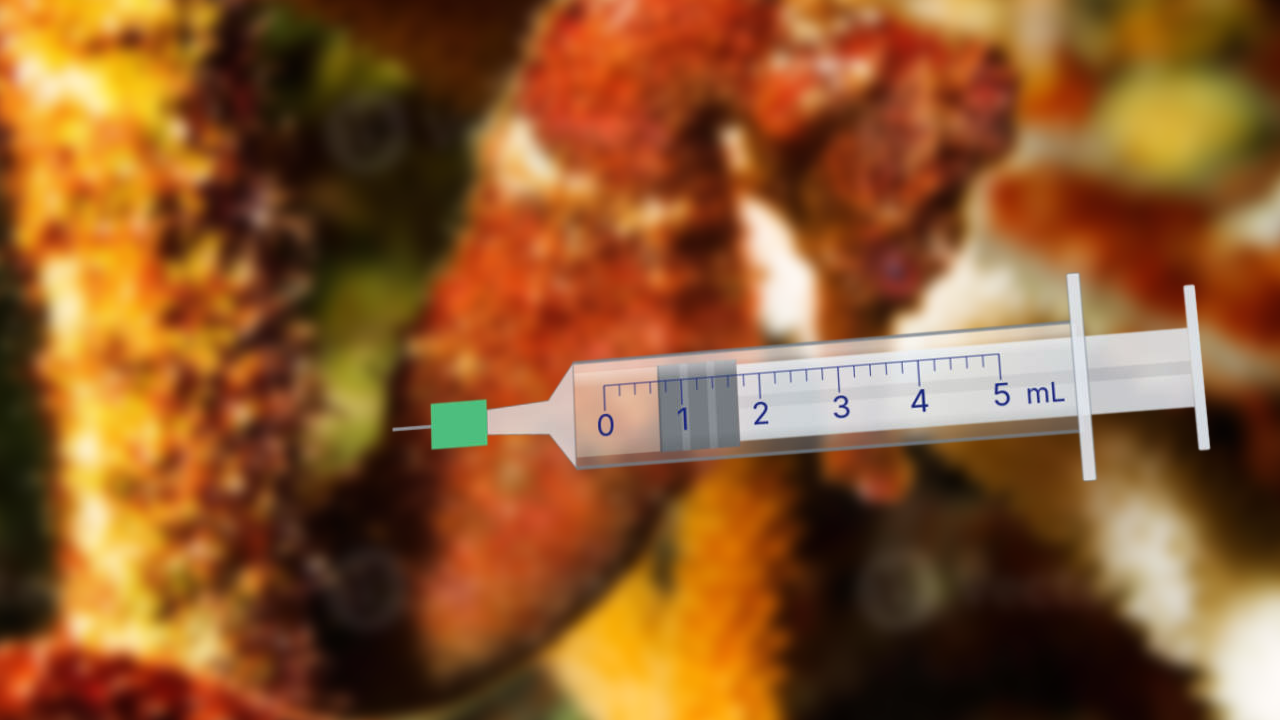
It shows 0.7 mL
